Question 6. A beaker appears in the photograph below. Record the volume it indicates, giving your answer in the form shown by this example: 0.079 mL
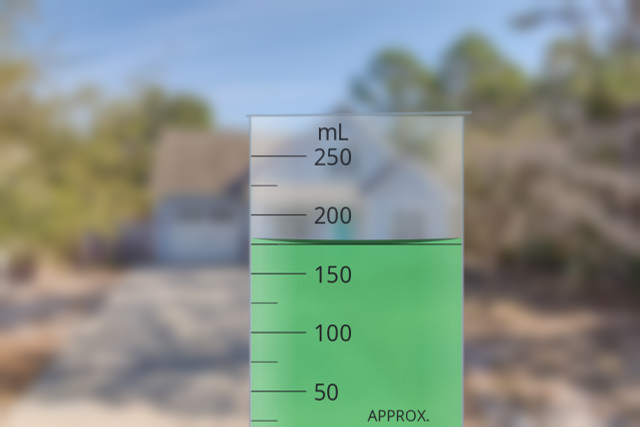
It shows 175 mL
